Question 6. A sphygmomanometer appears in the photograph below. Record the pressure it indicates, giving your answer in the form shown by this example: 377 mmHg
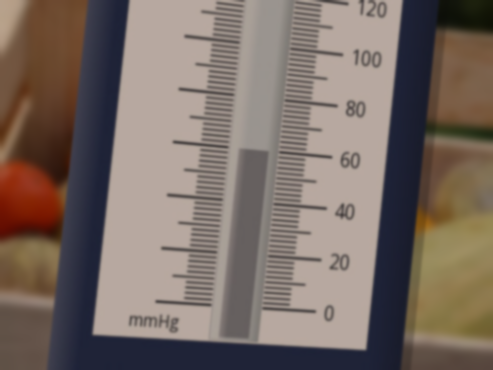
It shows 60 mmHg
